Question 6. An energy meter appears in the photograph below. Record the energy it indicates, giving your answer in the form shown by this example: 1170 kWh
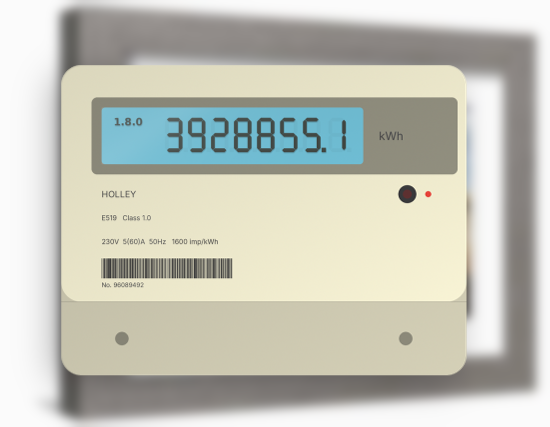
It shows 3928855.1 kWh
